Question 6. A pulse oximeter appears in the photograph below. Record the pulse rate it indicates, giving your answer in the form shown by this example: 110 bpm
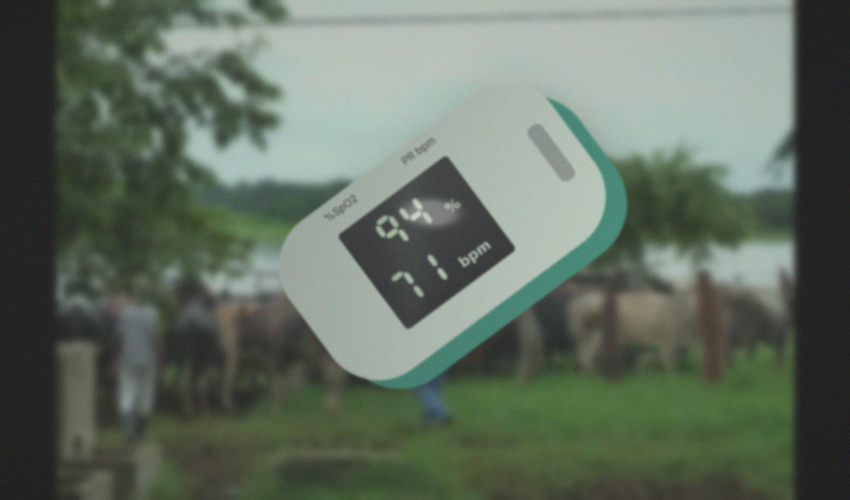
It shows 71 bpm
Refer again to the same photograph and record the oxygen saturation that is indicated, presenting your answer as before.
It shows 94 %
